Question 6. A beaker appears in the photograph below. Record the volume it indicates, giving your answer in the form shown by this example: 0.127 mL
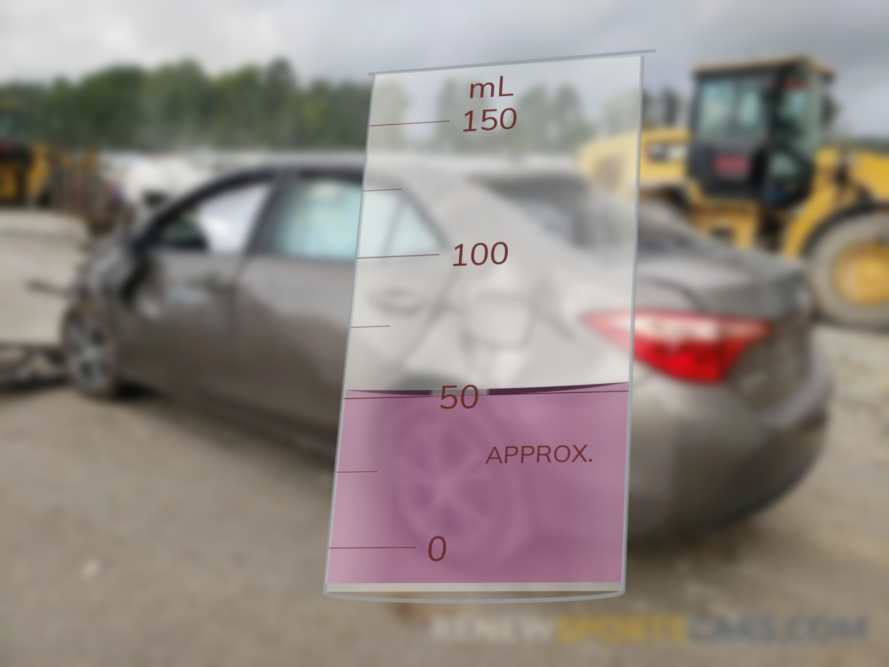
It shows 50 mL
